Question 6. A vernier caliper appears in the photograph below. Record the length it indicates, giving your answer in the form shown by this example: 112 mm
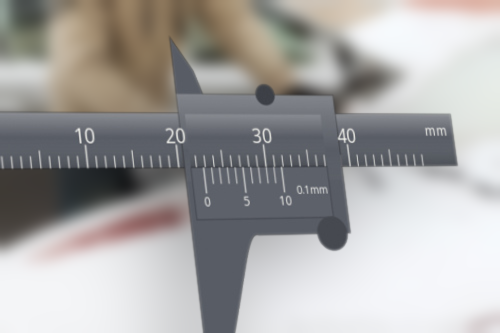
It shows 22.8 mm
